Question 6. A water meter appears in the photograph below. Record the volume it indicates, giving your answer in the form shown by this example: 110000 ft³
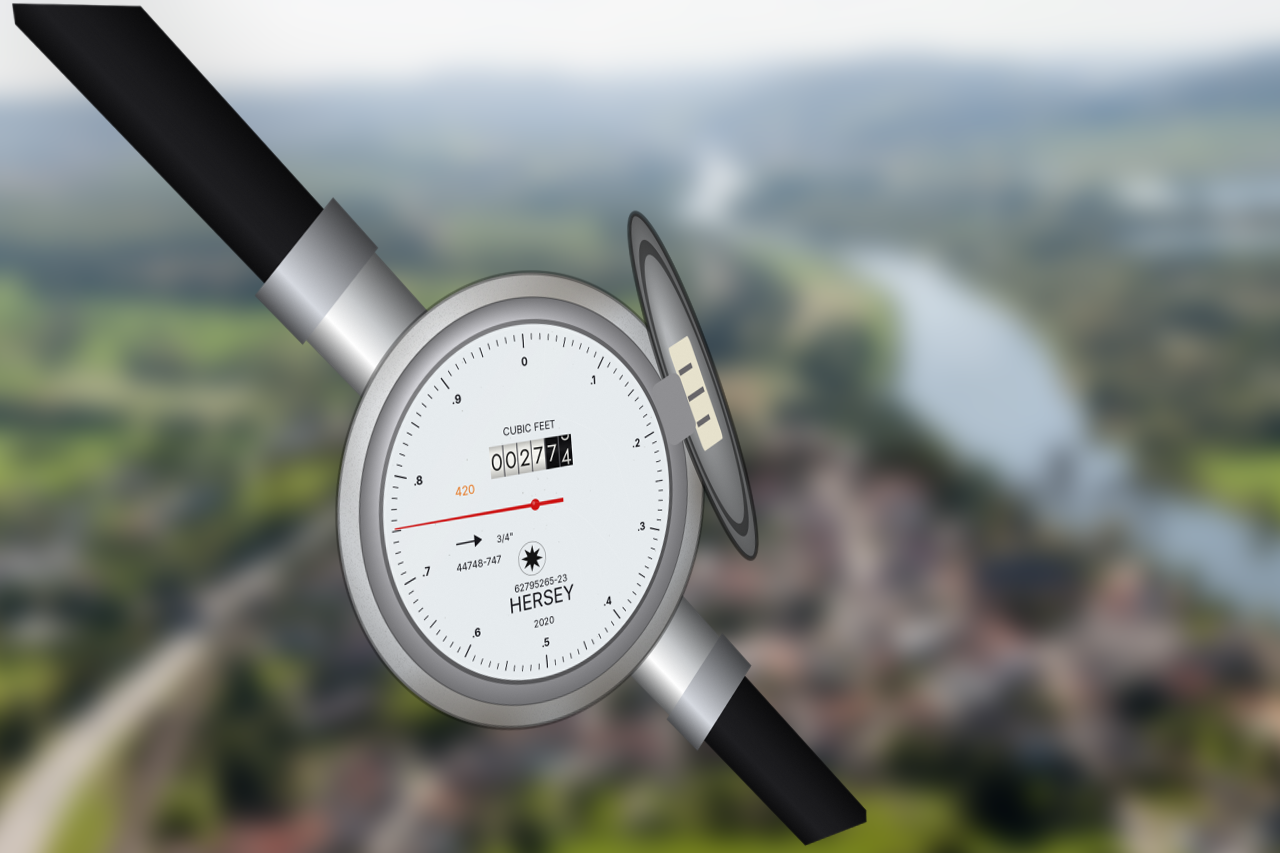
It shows 2773.75 ft³
